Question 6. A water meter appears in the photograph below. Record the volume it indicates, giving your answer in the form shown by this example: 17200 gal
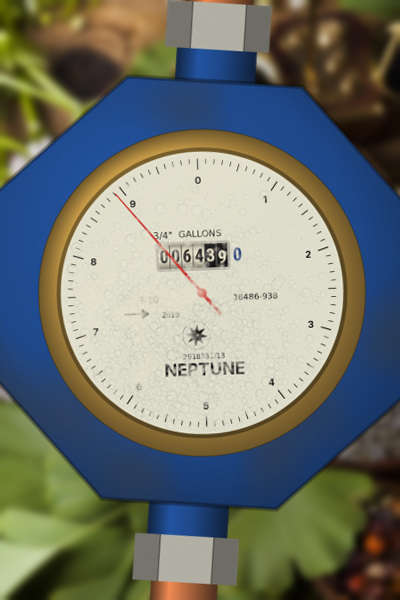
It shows 64388.9 gal
